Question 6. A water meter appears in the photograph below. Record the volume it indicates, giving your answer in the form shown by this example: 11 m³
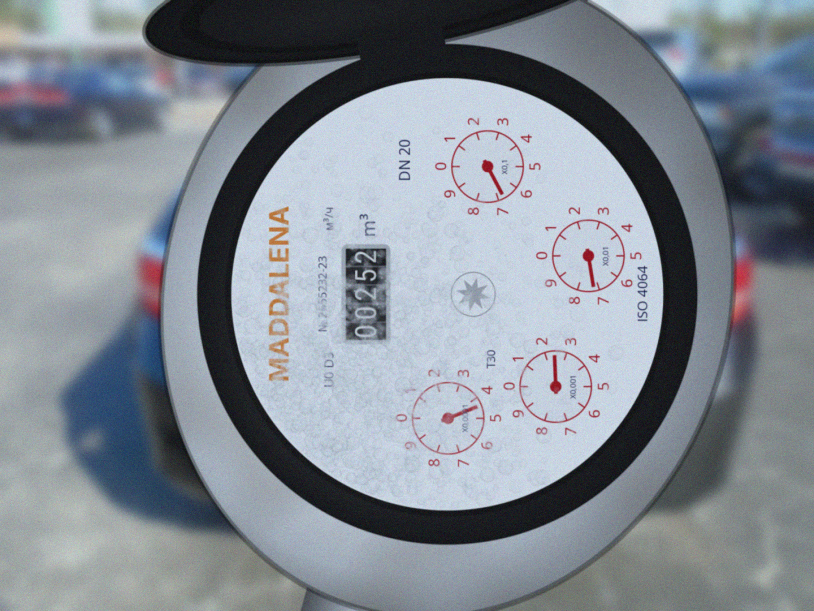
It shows 252.6724 m³
